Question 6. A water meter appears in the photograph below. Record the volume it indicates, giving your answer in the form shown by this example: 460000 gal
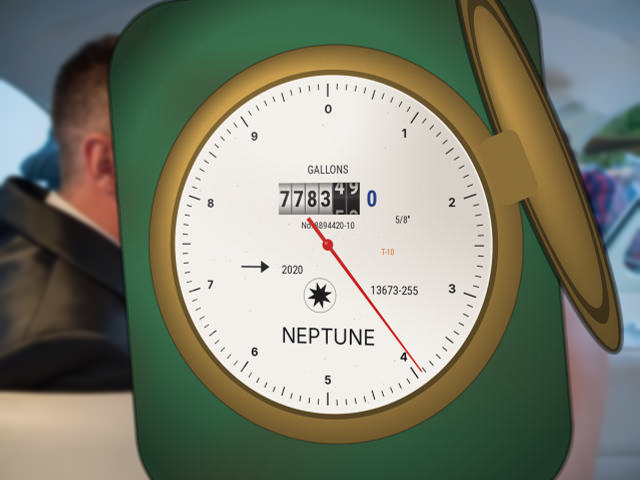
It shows 7783493.9 gal
